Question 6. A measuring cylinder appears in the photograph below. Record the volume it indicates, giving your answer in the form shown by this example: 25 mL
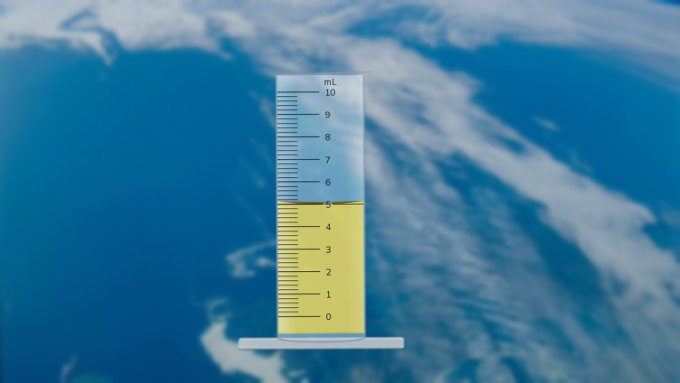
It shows 5 mL
